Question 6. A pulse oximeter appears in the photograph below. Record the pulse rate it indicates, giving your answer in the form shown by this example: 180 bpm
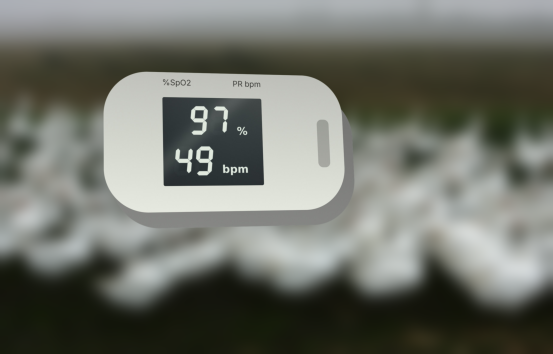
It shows 49 bpm
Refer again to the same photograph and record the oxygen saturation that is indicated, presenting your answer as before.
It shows 97 %
